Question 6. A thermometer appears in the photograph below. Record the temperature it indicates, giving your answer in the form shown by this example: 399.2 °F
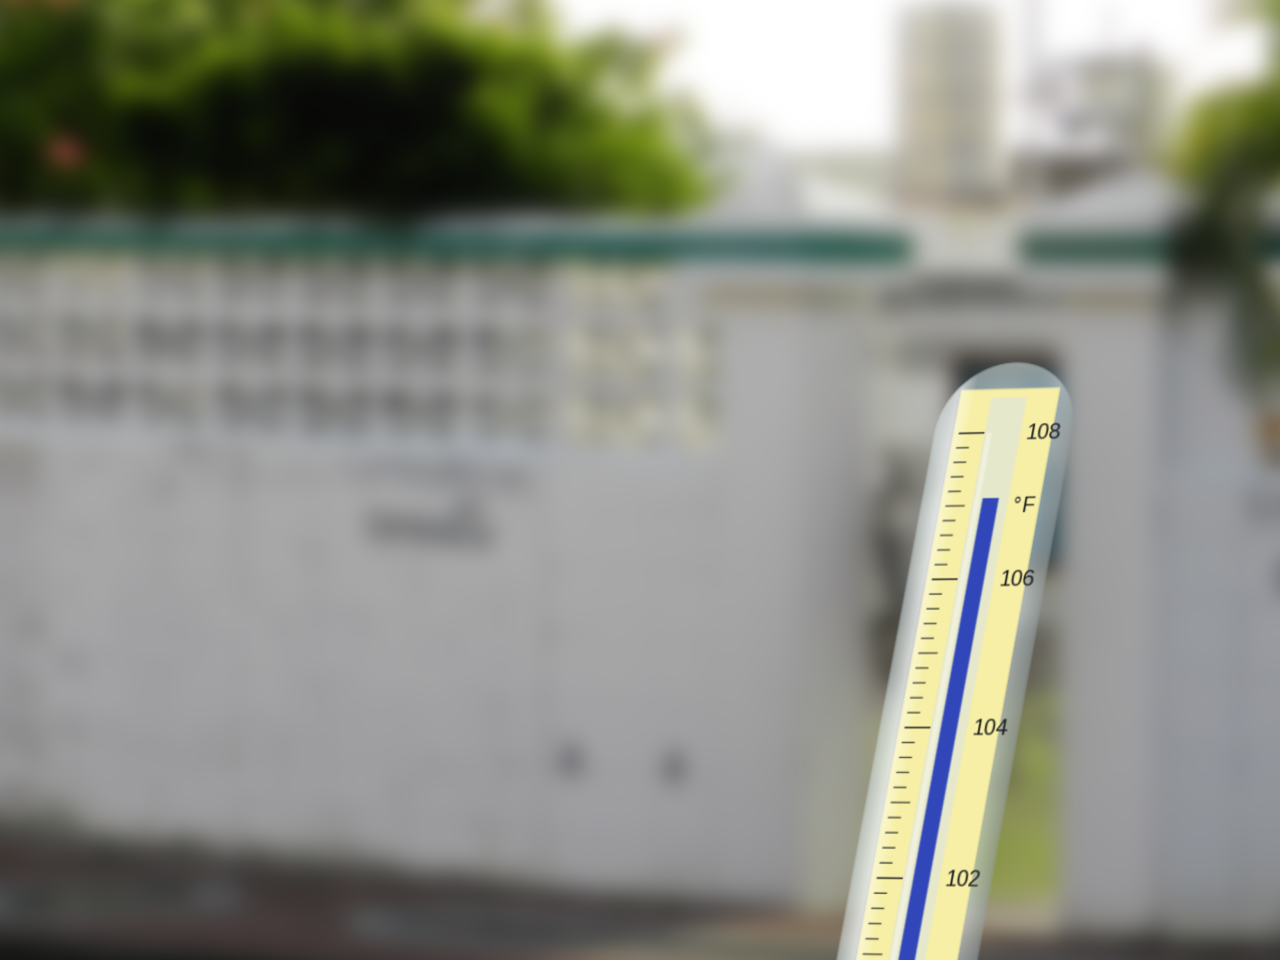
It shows 107.1 °F
